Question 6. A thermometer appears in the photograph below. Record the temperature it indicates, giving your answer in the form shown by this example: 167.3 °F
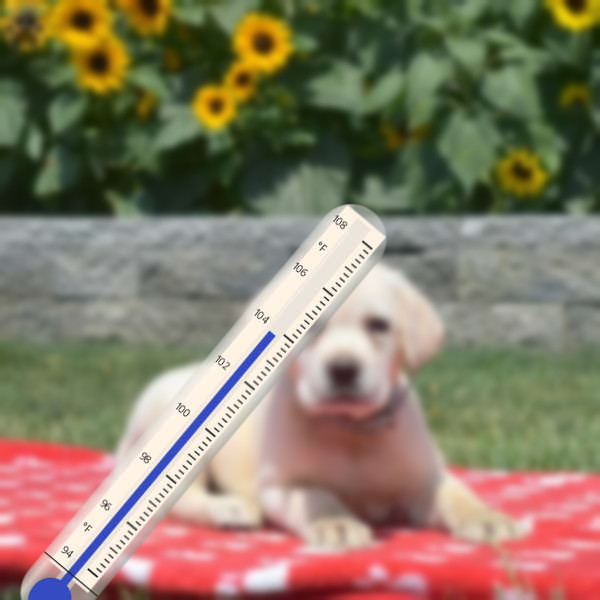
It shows 103.8 °F
